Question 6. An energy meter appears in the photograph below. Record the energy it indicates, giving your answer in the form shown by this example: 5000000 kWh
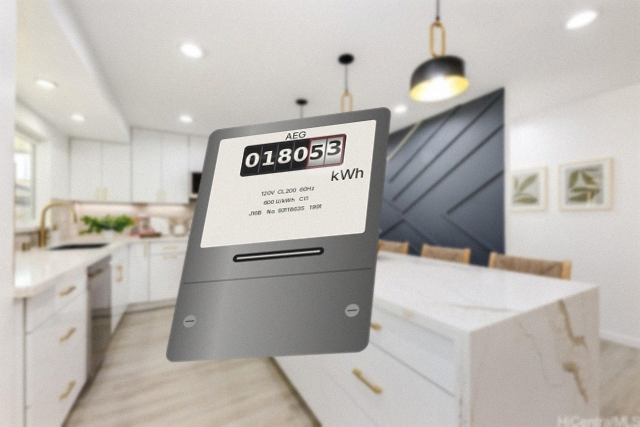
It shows 180.53 kWh
